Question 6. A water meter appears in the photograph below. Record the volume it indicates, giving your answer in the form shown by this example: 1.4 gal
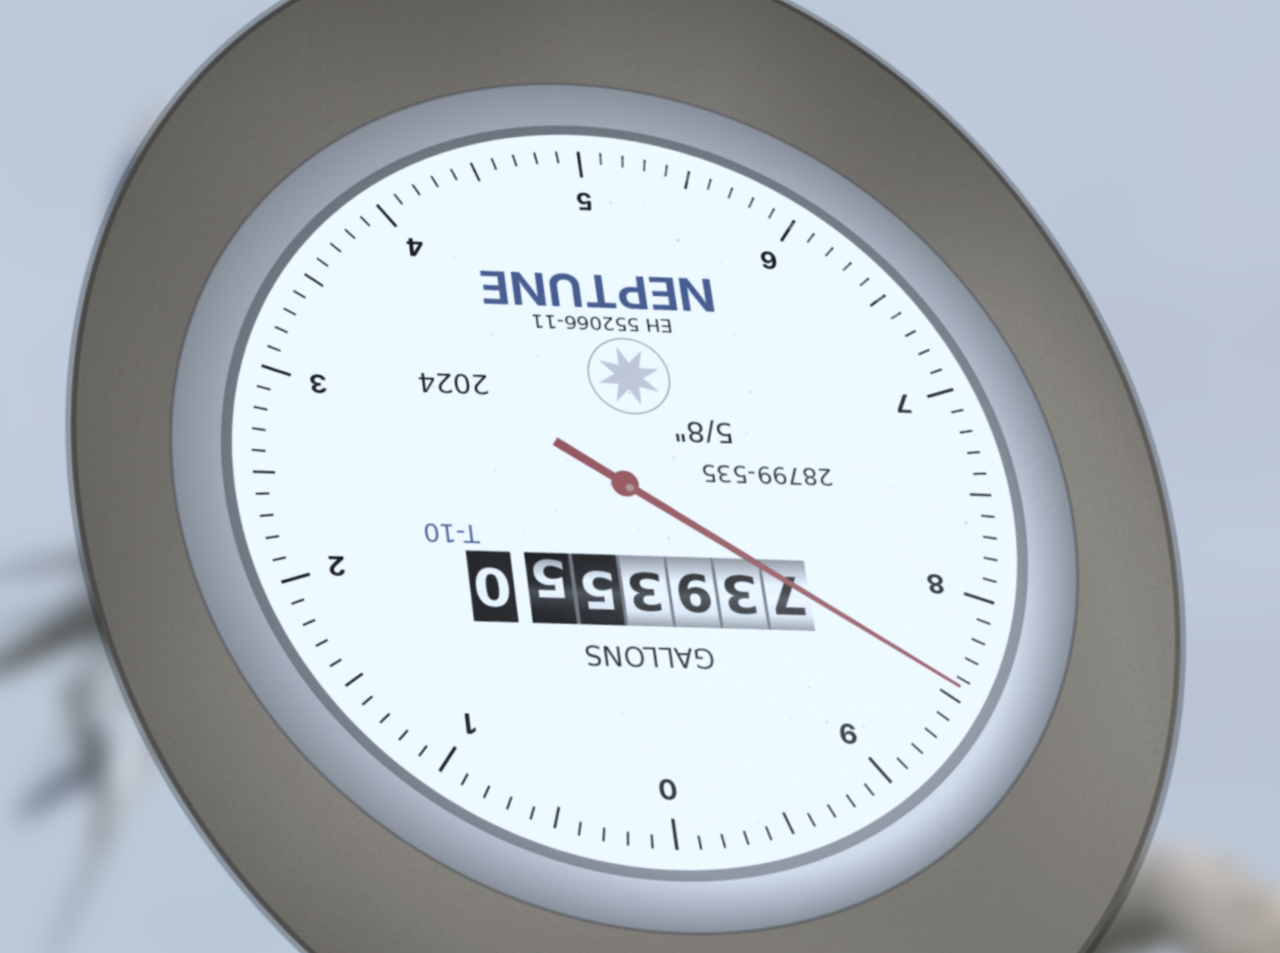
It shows 7393548.4 gal
